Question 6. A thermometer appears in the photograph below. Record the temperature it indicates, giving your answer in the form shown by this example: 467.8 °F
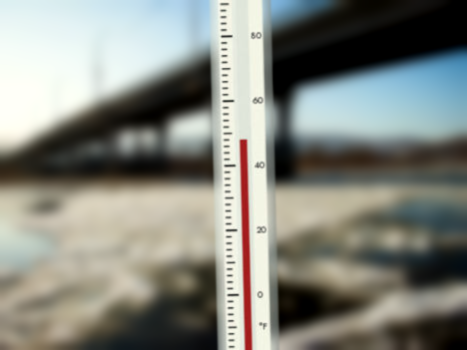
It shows 48 °F
